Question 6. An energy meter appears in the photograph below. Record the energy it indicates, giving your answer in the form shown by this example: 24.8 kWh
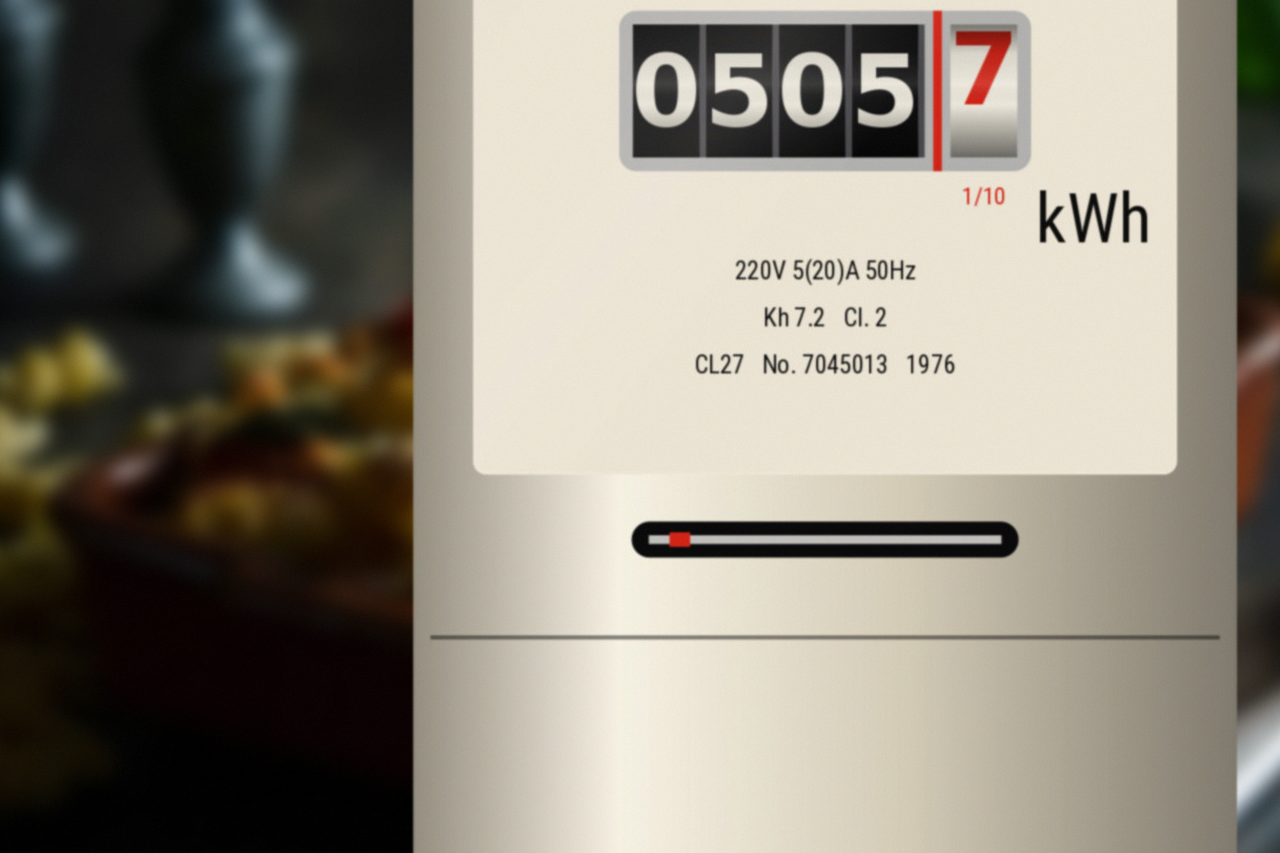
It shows 505.7 kWh
